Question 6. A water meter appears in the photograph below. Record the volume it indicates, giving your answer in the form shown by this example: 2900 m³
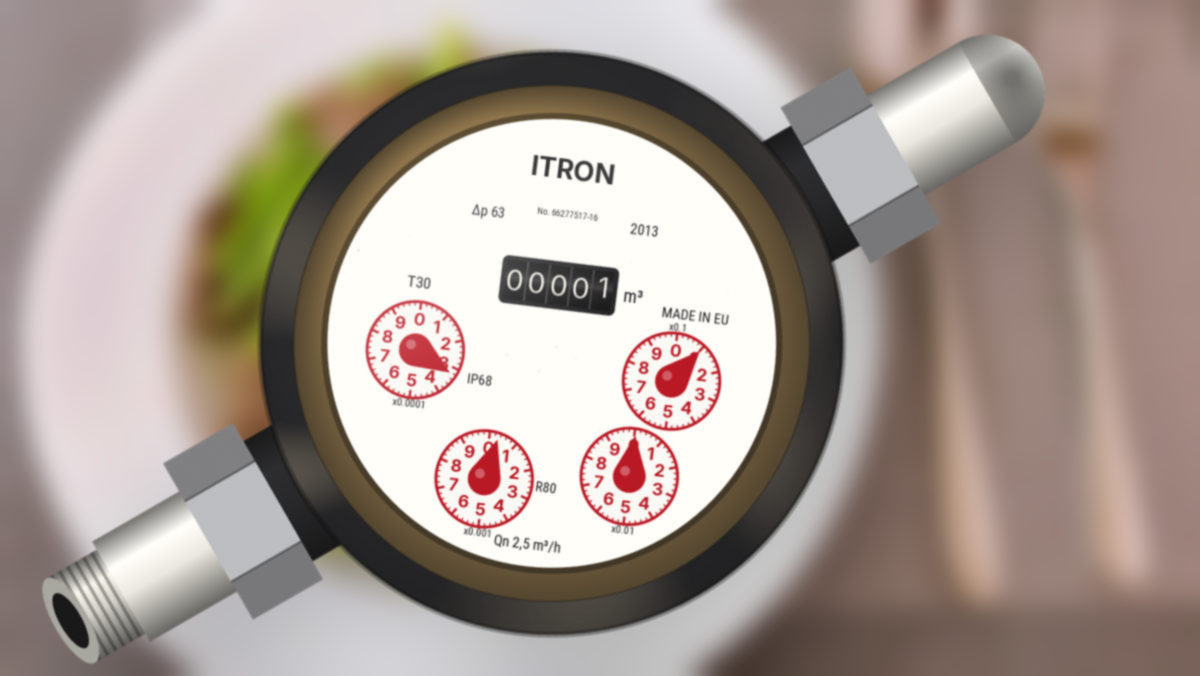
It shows 1.1003 m³
